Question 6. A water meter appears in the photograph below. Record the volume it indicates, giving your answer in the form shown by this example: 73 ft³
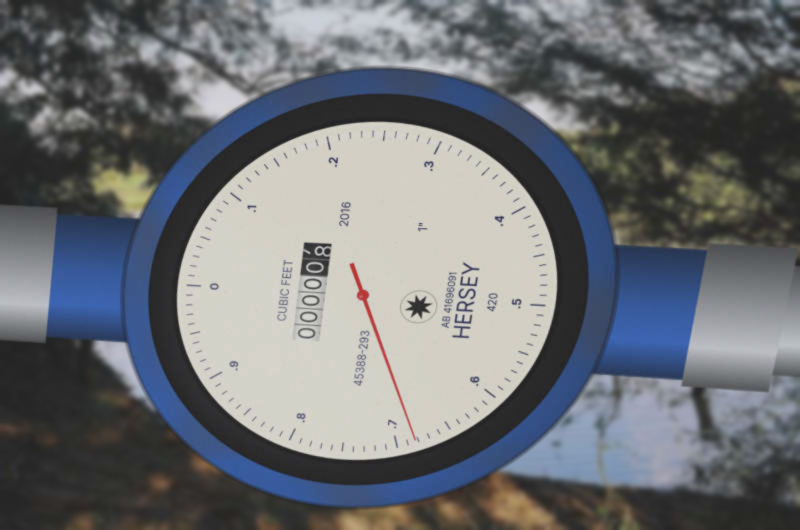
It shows 7.68 ft³
